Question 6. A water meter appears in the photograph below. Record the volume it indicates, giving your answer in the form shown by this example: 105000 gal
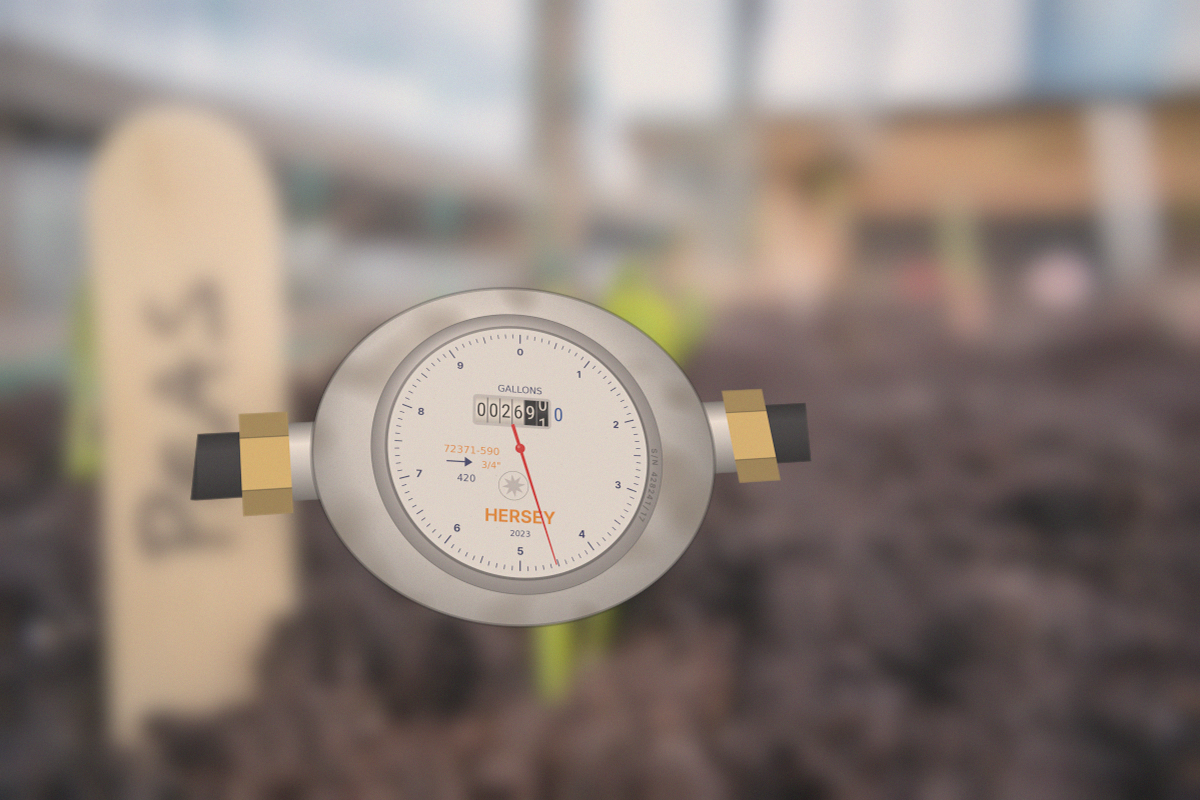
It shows 26904.5 gal
